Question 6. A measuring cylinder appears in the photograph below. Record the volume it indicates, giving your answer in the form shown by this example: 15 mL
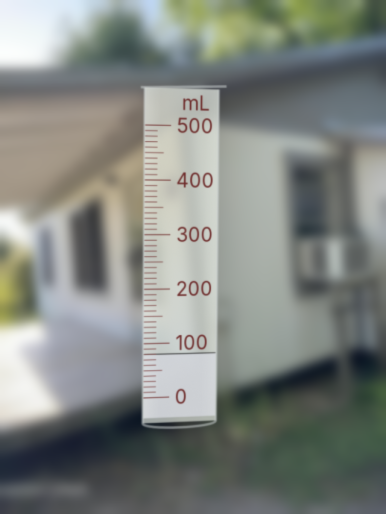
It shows 80 mL
